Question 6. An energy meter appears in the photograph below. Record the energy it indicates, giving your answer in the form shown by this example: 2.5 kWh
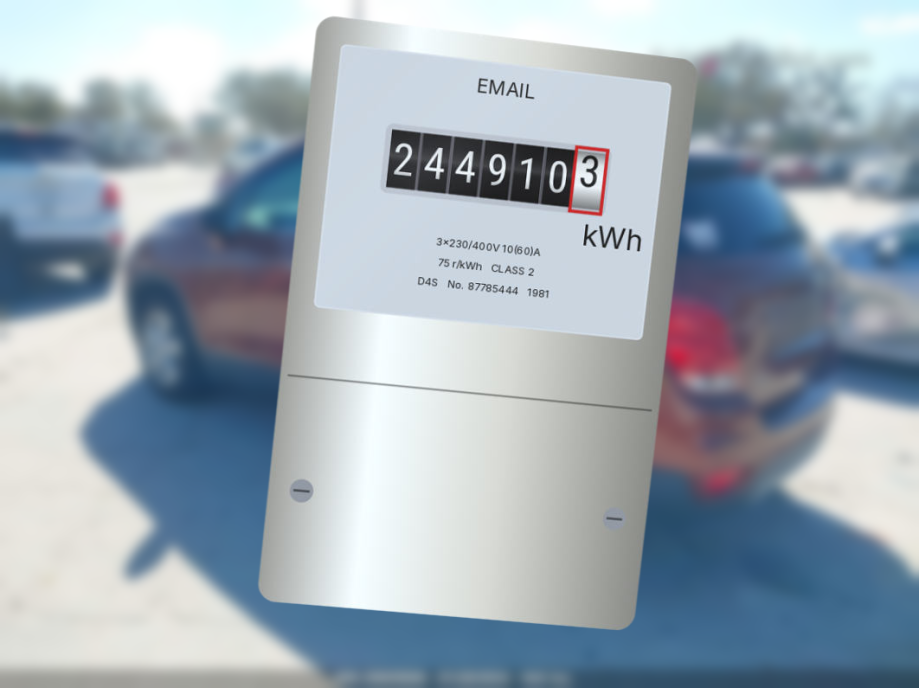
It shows 244910.3 kWh
